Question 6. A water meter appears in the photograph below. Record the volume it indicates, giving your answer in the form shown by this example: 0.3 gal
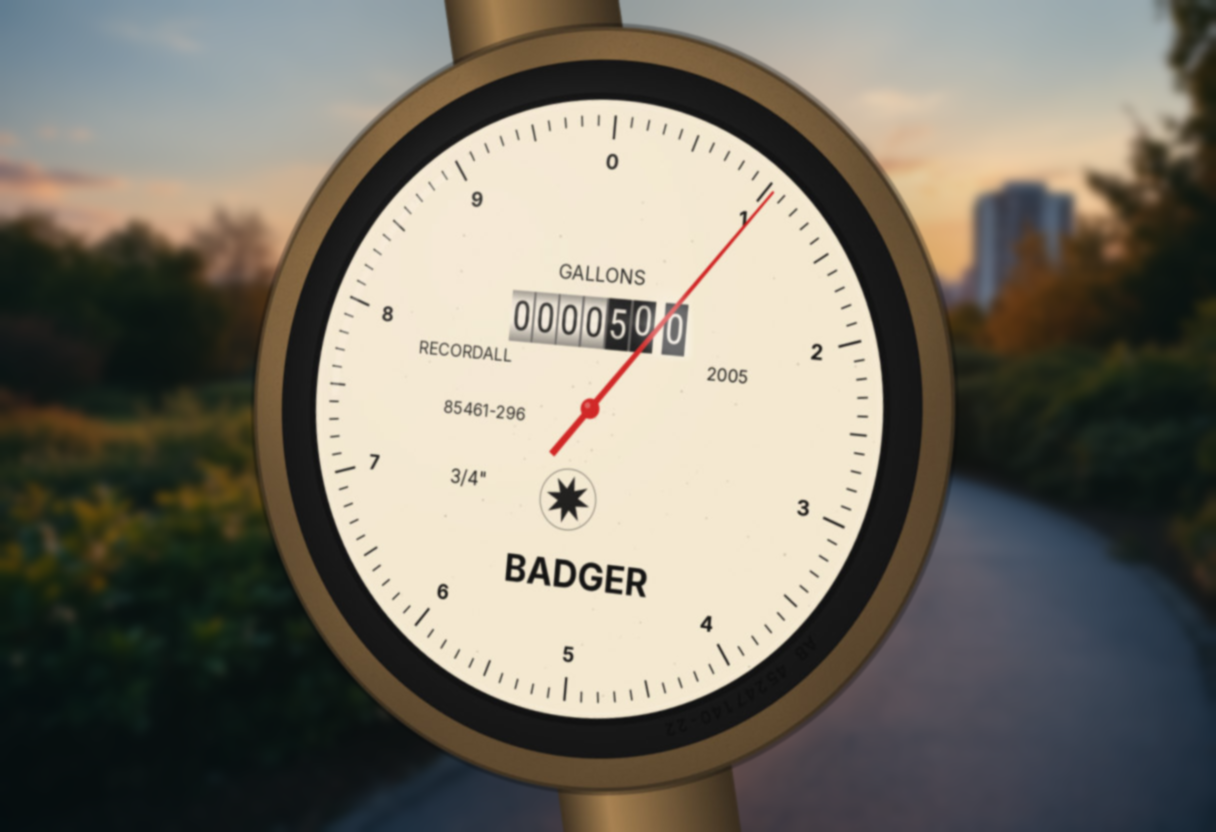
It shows 501.0 gal
